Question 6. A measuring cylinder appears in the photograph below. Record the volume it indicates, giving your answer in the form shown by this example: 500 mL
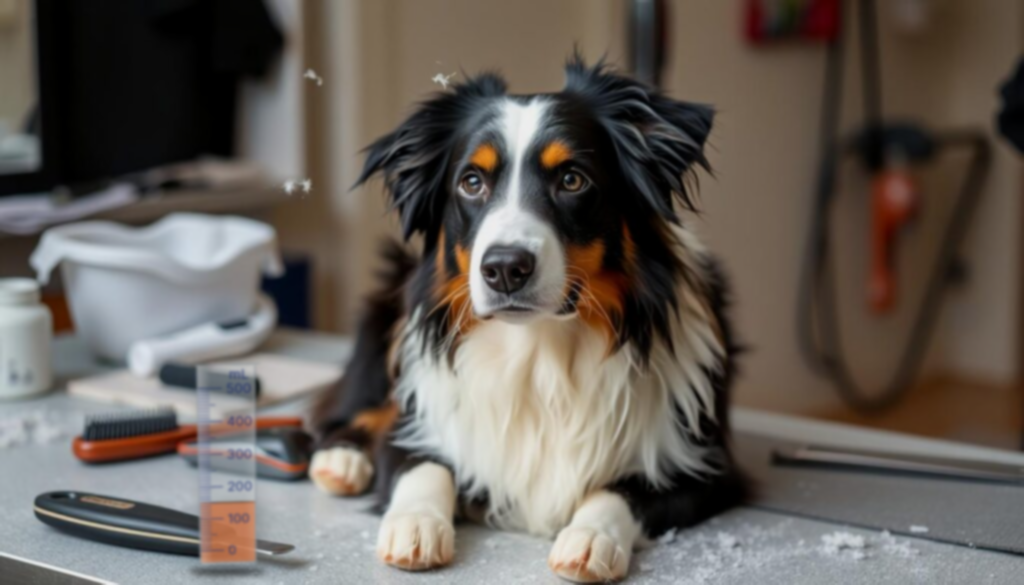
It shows 150 mL
